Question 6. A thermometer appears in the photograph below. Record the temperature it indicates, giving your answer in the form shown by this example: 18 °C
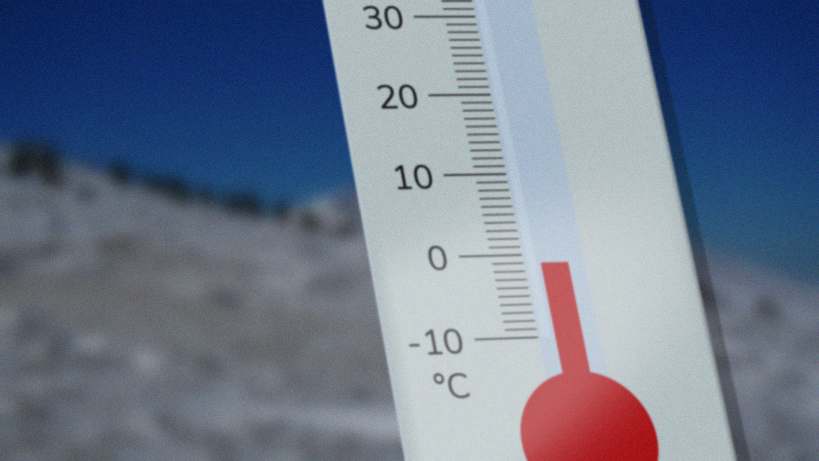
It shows -1 °C
